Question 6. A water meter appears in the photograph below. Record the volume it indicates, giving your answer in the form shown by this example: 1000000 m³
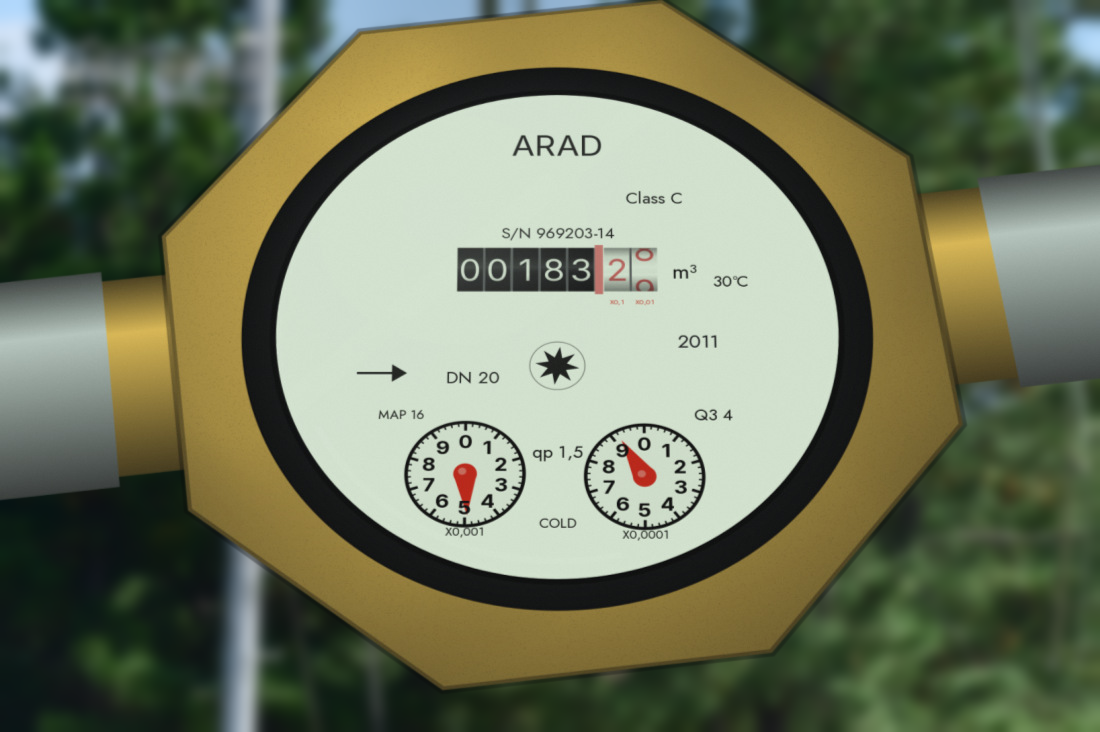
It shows 183.2849 m³
